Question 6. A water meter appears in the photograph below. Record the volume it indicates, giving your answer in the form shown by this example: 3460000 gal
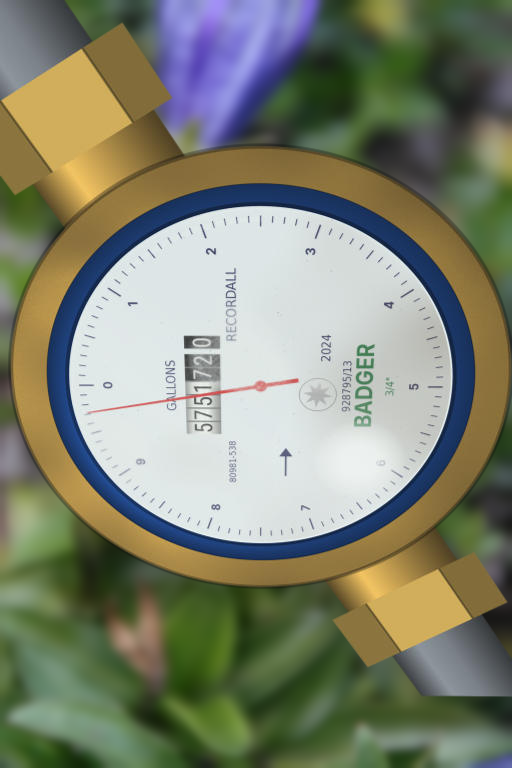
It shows 5751719.7 gal
